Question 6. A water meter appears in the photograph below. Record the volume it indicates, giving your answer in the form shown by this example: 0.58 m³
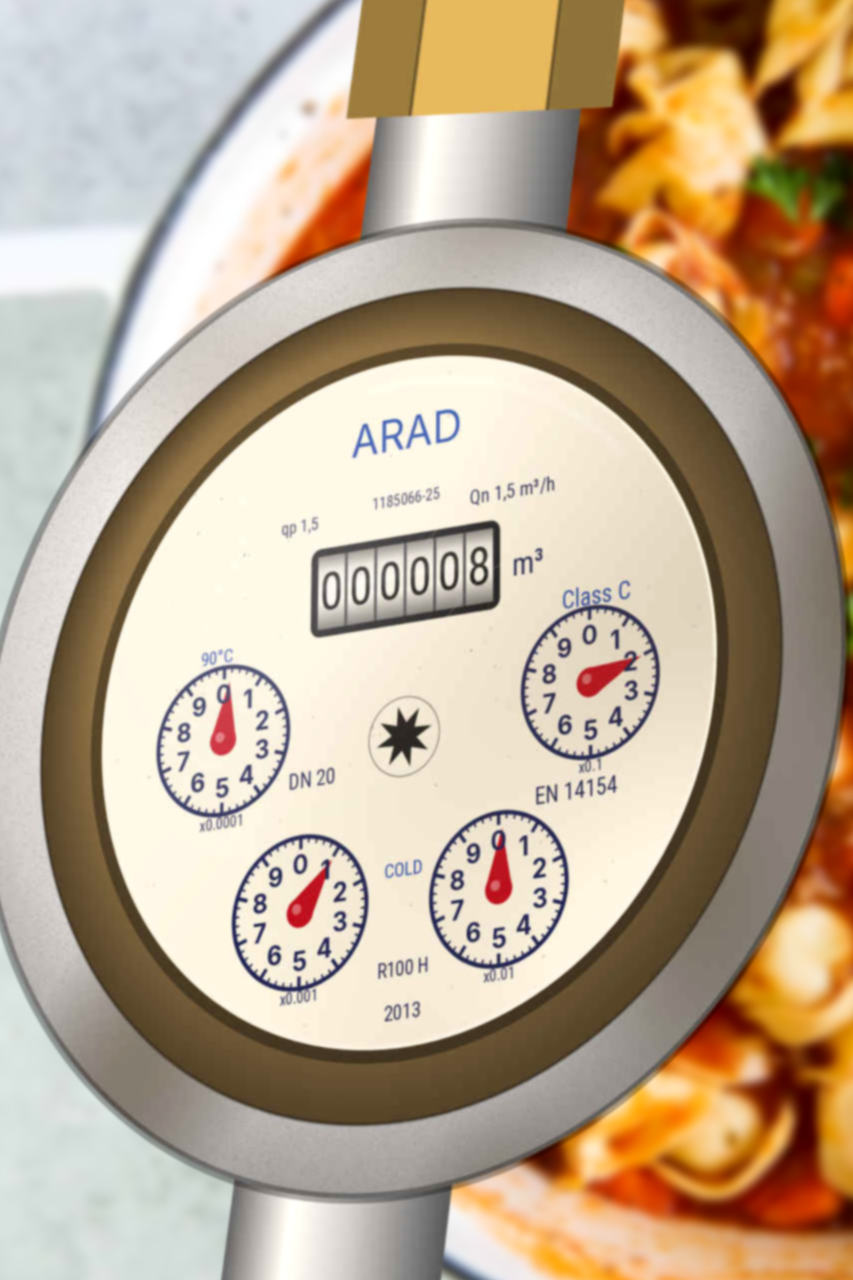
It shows 8.2010 m³
